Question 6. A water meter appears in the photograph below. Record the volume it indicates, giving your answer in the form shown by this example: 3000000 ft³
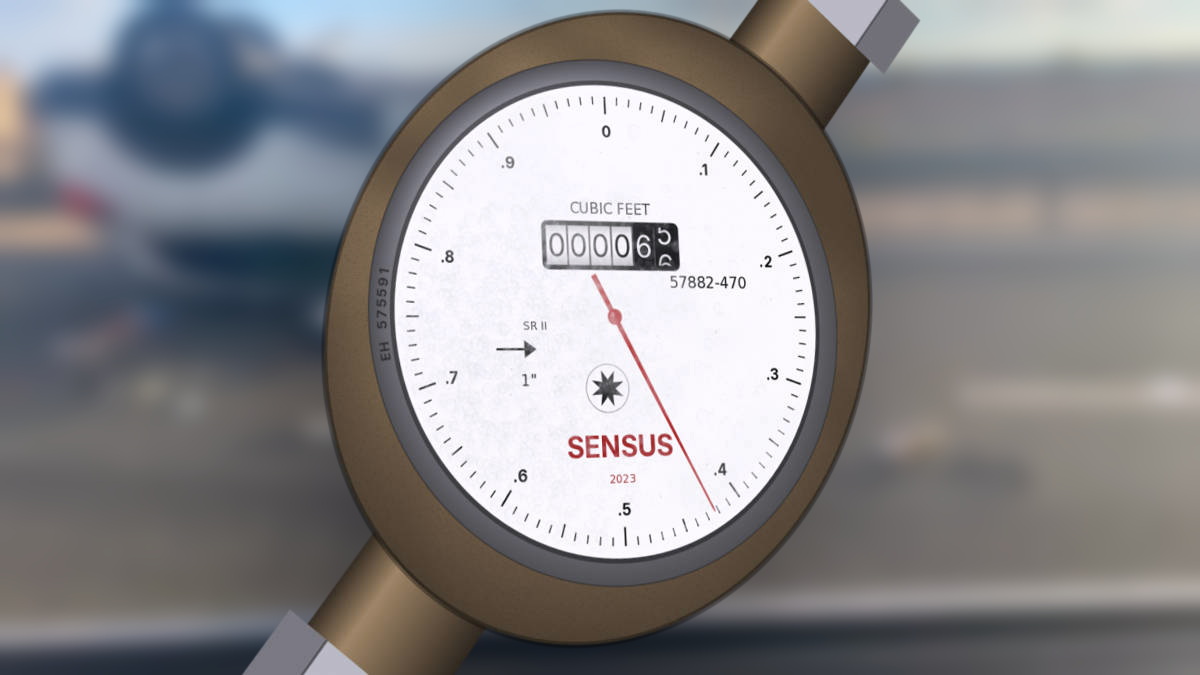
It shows 65.42 ft³
